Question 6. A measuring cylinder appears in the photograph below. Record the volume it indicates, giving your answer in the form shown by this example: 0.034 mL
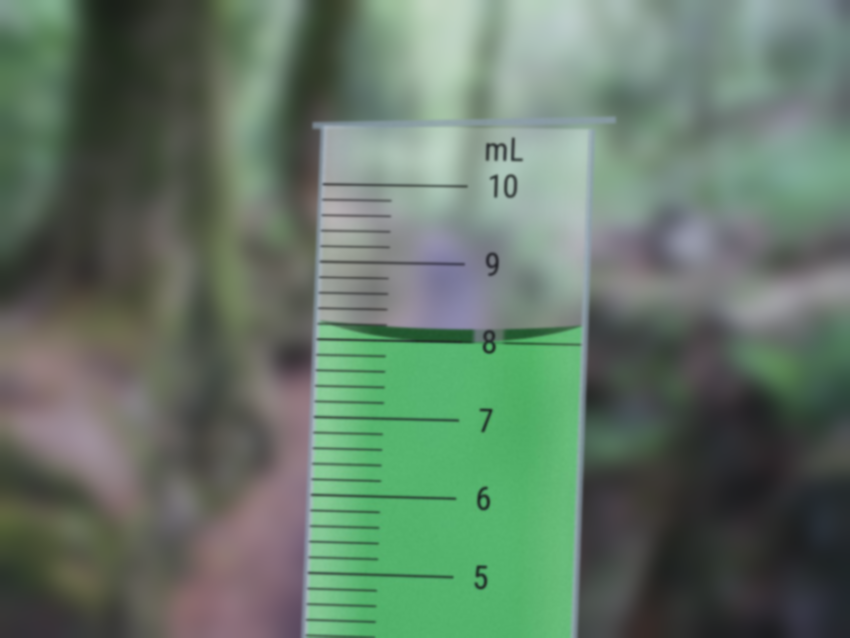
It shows 8 mL
